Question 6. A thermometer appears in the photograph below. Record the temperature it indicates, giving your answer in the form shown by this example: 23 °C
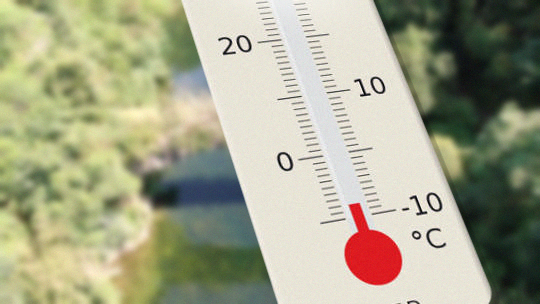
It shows -8 °C
